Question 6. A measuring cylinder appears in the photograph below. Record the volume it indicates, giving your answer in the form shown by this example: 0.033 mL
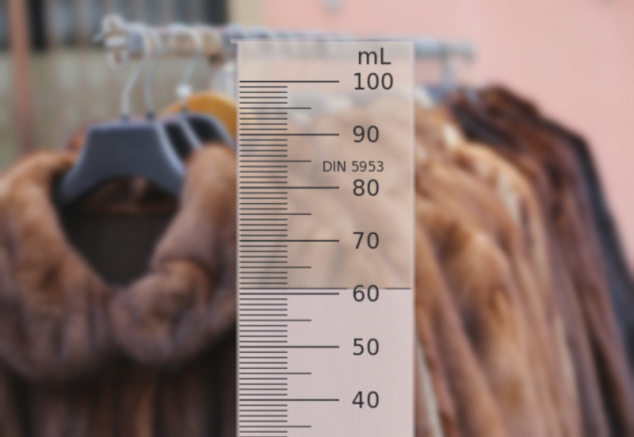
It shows 61 mL
